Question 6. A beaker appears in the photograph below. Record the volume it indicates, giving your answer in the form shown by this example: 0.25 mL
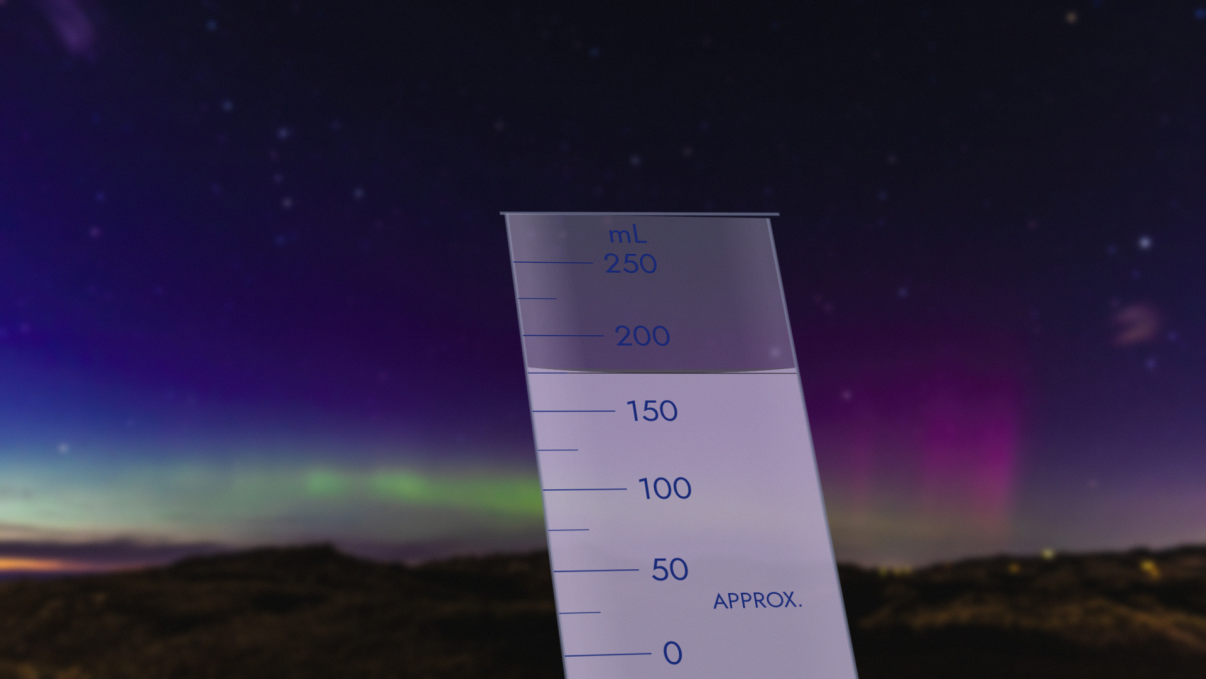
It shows 175 mL
